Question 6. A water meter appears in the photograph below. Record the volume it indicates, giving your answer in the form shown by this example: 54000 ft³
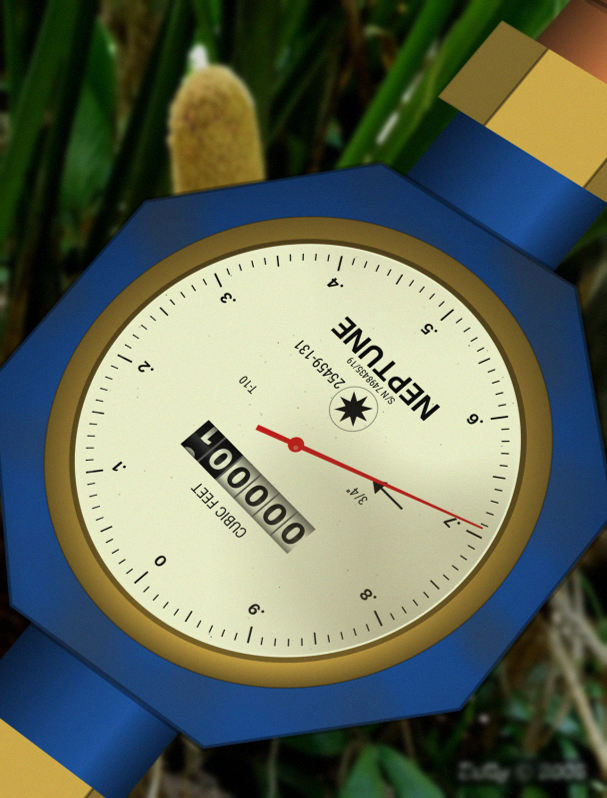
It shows 0.69 ft³
